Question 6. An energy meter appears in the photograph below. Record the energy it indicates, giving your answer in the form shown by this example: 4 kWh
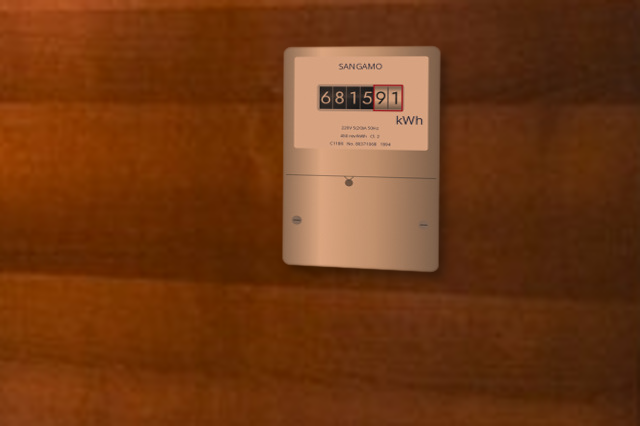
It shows 6815.91 kWh
